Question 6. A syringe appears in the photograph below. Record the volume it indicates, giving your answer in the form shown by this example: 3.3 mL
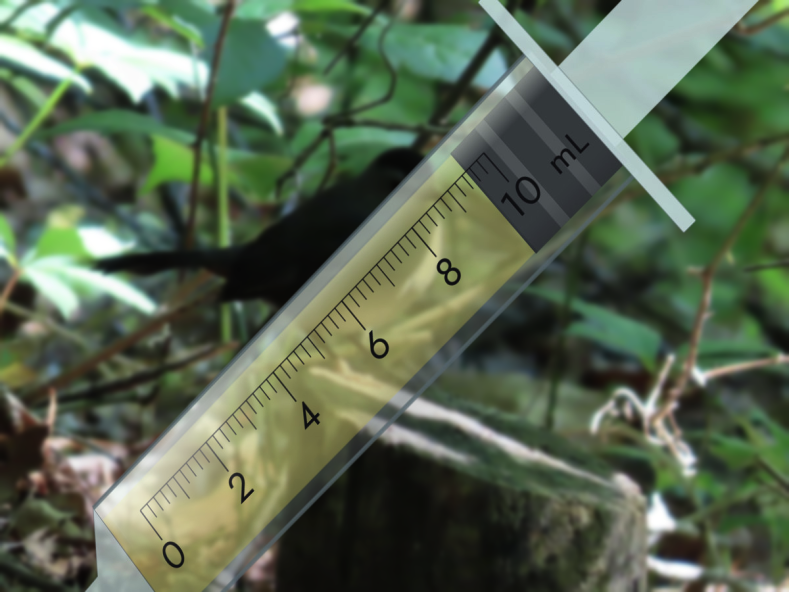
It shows 9.5 mL
